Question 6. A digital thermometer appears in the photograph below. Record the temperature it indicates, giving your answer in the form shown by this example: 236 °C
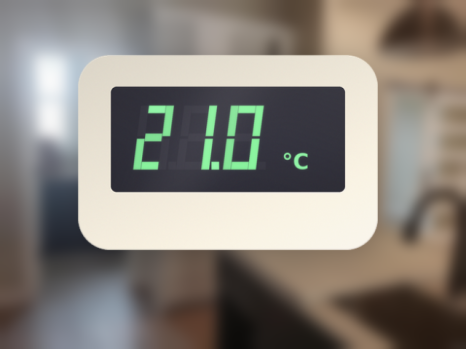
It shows 21.0 °C
